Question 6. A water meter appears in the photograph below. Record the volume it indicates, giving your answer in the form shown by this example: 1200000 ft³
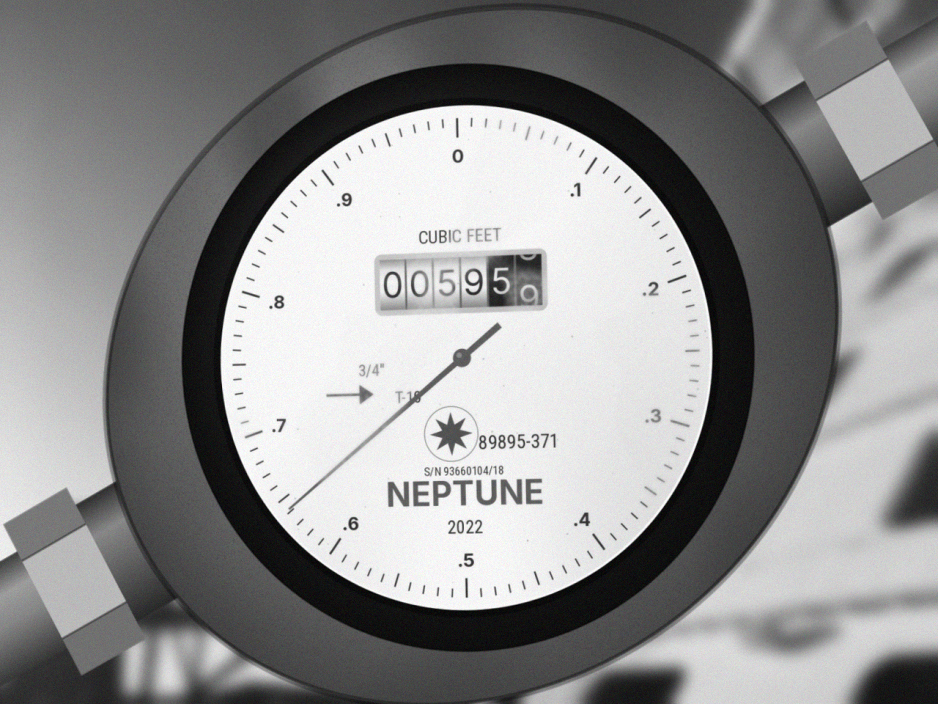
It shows 5958.64 ft³
